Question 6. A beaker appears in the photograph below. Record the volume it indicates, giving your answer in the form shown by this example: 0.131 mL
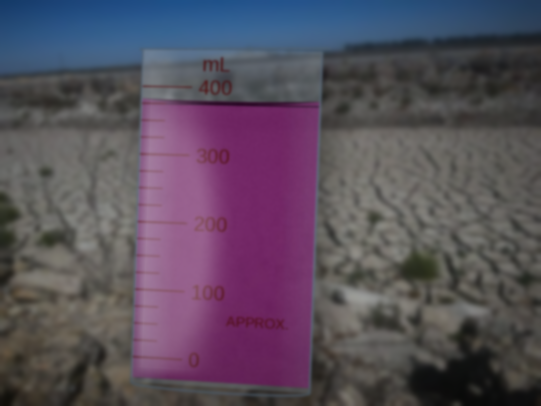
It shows 375 mL
